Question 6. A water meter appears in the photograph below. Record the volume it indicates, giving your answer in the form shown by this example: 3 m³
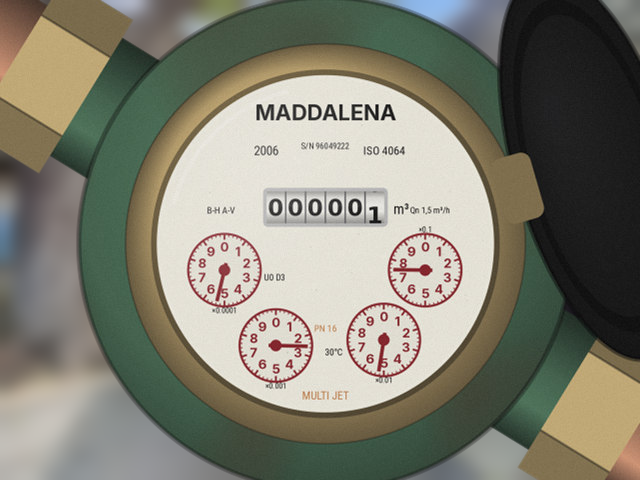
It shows 0.7525 m³
